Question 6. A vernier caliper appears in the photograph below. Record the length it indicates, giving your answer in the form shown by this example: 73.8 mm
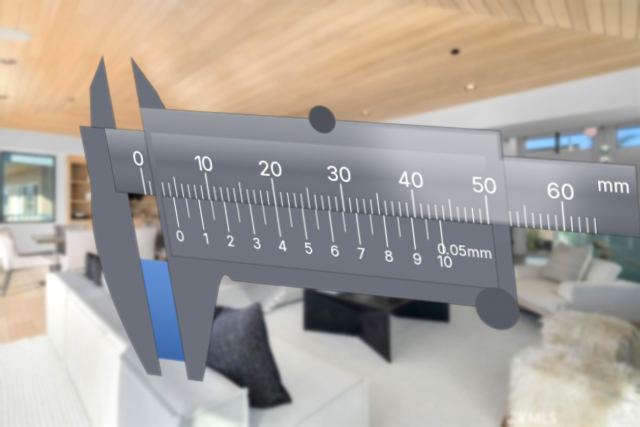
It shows 4.4 mm
